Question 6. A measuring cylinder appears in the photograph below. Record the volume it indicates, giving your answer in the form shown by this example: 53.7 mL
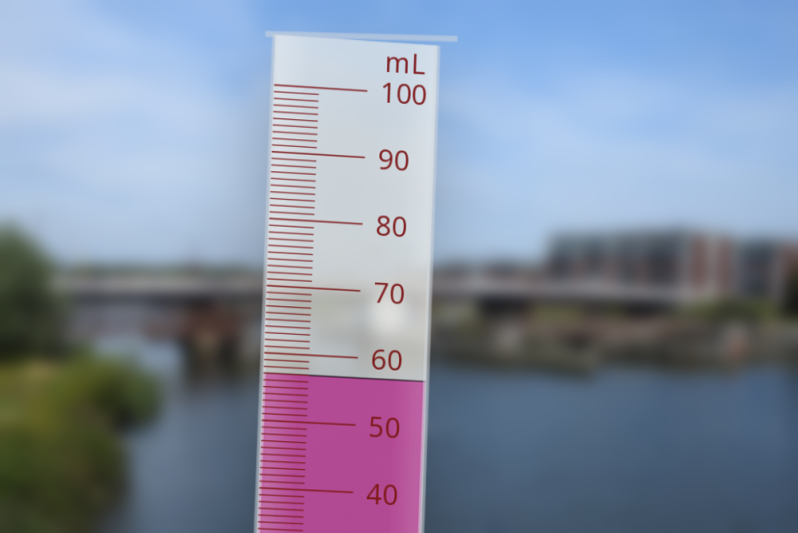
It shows 57 mL
